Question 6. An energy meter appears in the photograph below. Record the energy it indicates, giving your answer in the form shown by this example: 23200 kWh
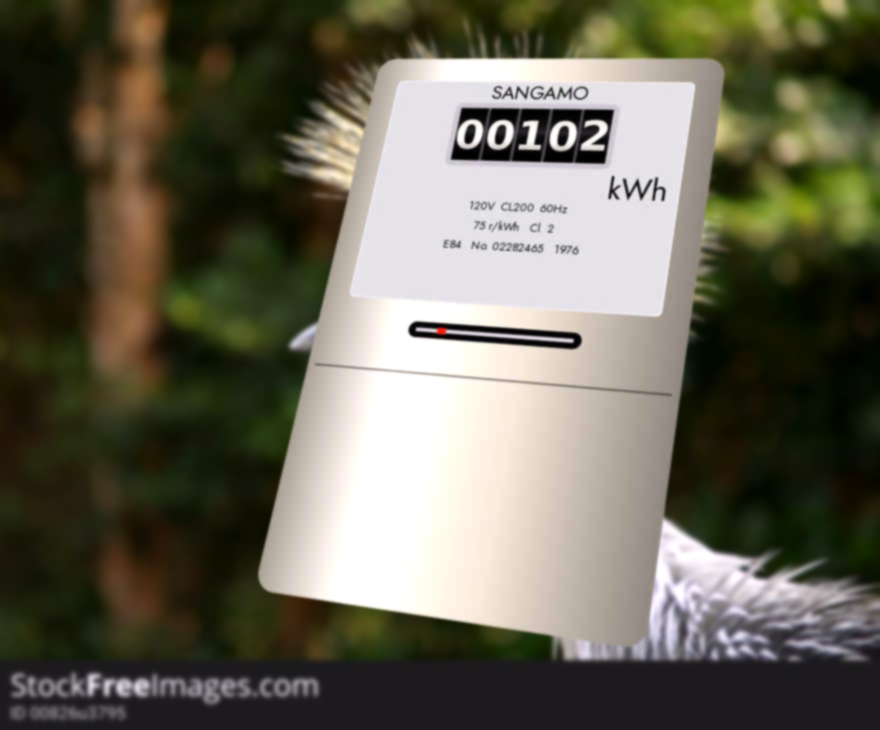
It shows 102 kWh
